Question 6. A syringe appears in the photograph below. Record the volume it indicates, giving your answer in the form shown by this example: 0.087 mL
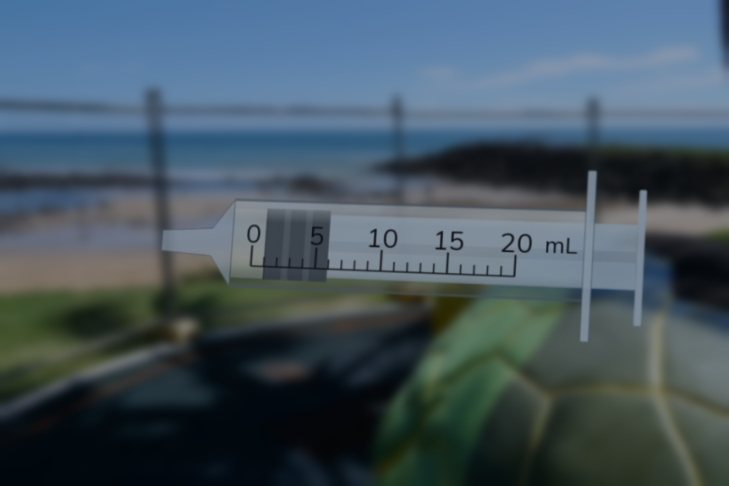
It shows 1 mL
